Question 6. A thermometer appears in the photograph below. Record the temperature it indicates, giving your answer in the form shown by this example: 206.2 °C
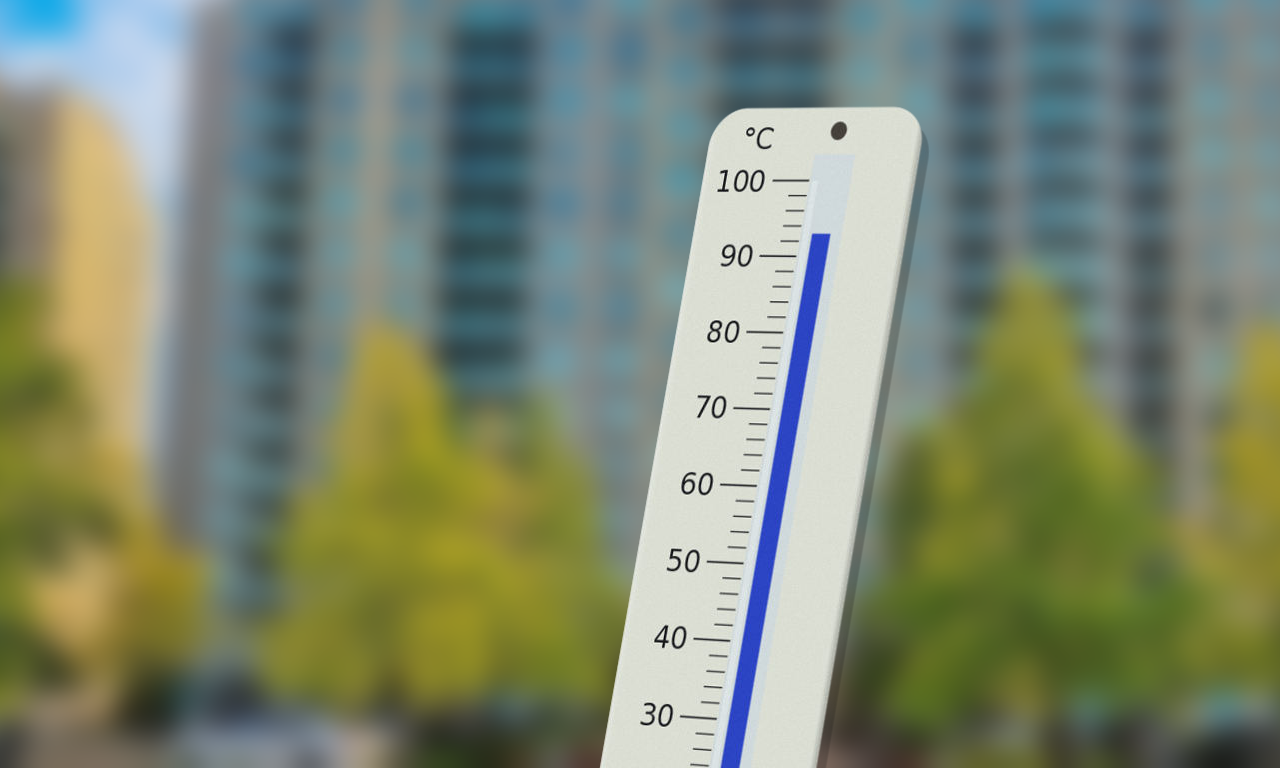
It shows 93 °C
